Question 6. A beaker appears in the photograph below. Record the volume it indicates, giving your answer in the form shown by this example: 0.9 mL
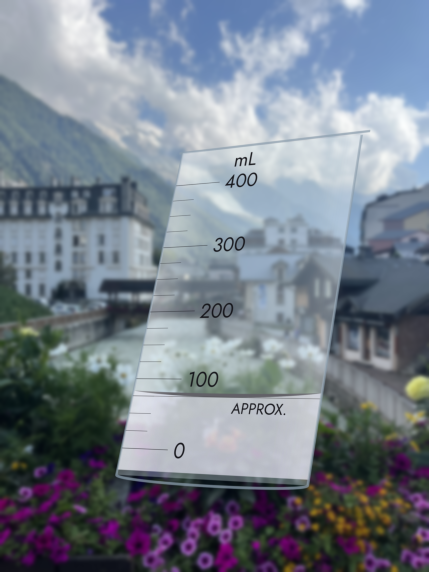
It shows 75 mL
